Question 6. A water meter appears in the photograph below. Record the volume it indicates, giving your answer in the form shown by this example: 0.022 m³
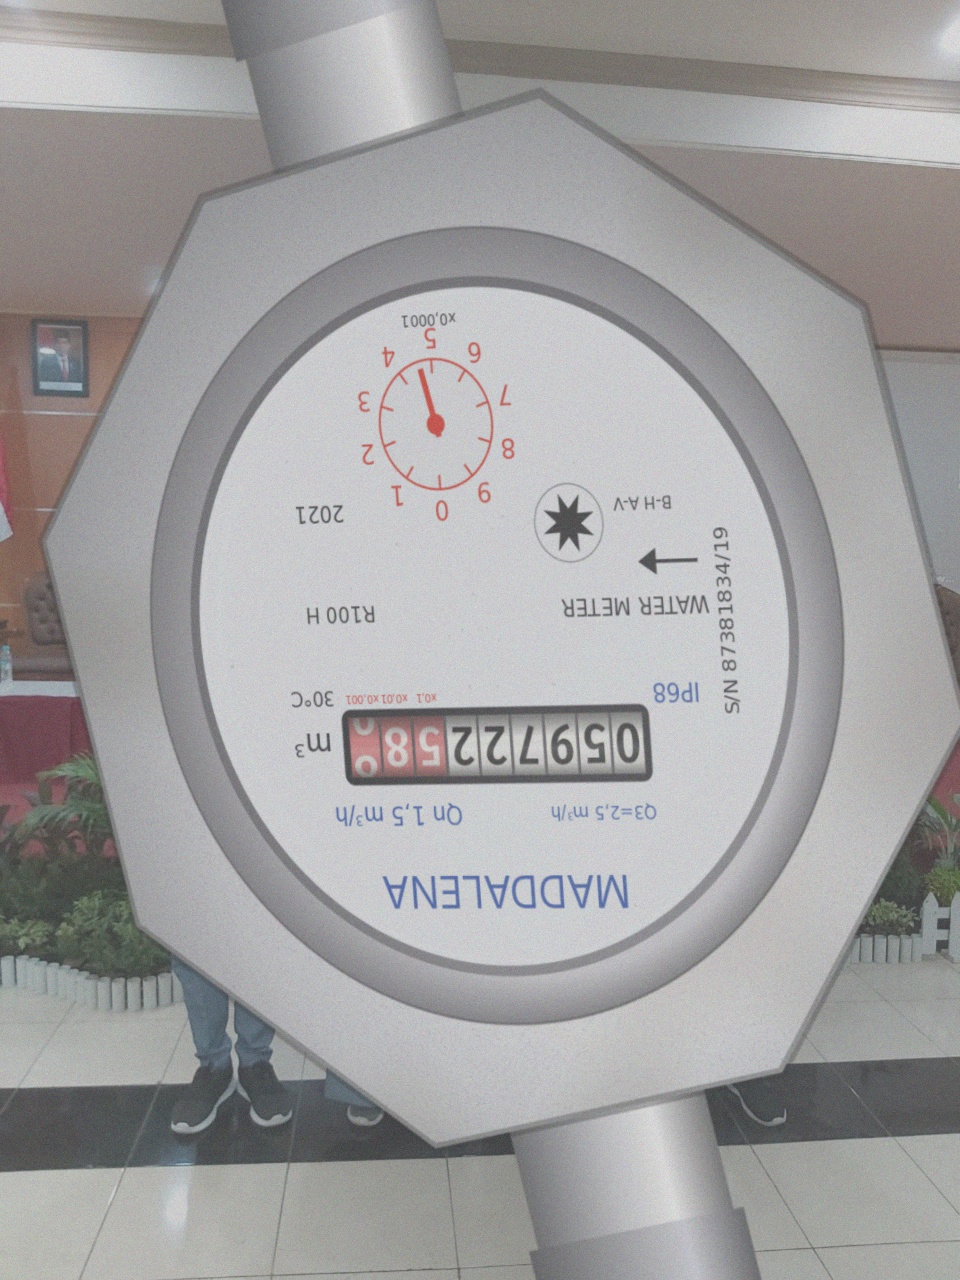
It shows 59722.5884 m³
